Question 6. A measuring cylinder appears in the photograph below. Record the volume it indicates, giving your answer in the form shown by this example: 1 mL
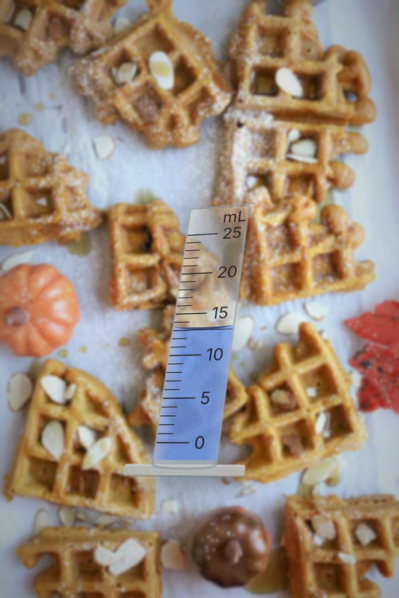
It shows 13 mL
